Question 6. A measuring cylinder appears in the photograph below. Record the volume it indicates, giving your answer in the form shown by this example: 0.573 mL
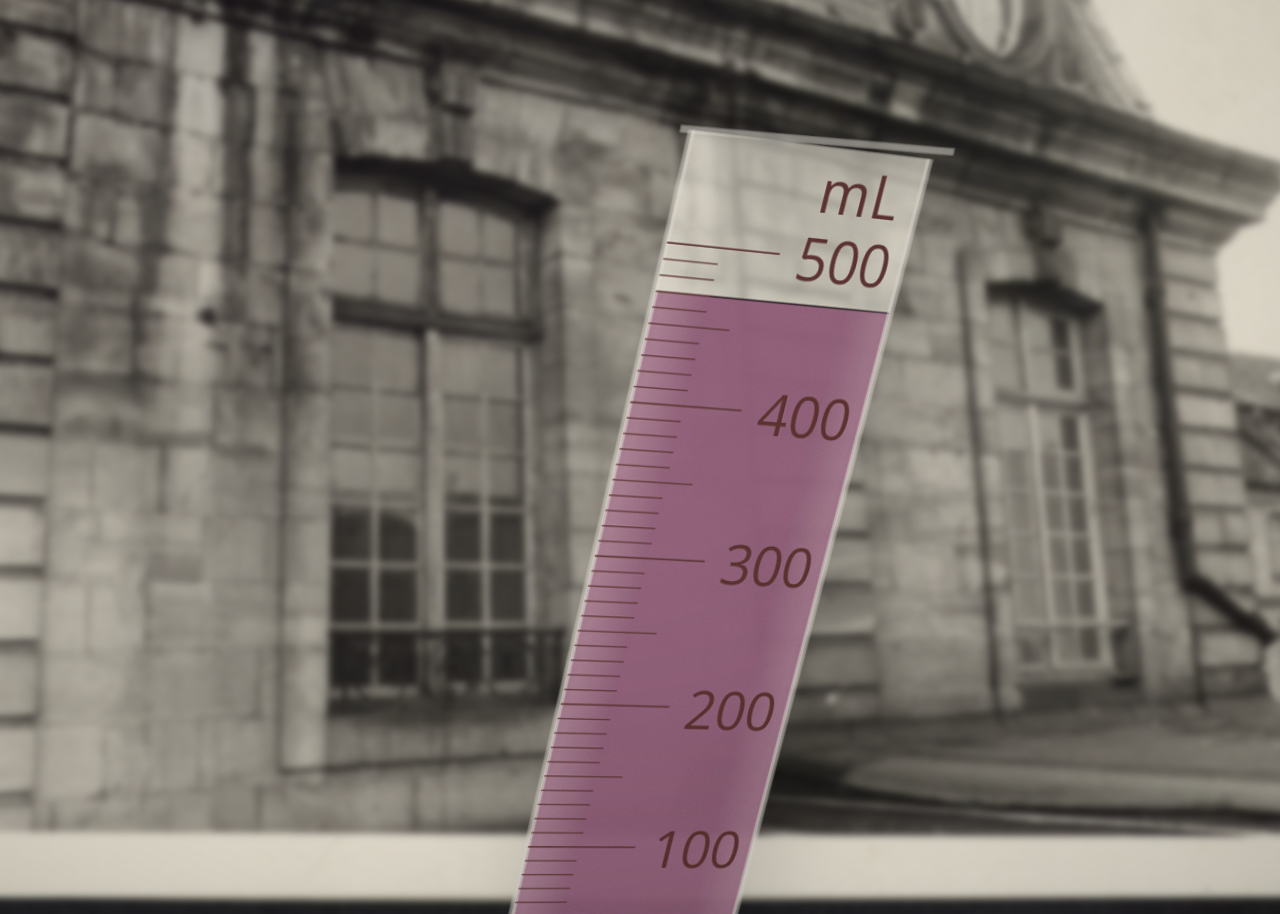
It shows 470 mL
